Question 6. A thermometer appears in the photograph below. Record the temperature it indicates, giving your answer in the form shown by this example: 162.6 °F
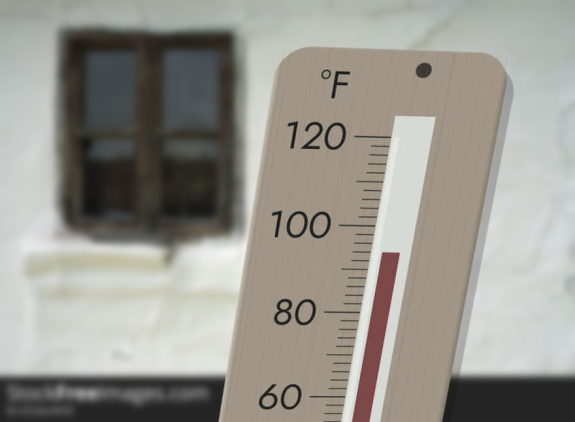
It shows 94 °F
